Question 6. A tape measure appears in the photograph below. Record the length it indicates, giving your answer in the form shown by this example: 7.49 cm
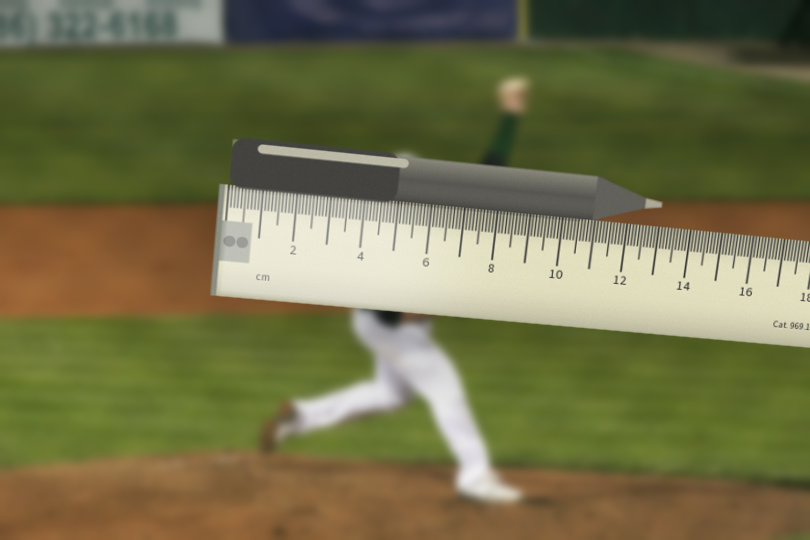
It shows 13 cm
